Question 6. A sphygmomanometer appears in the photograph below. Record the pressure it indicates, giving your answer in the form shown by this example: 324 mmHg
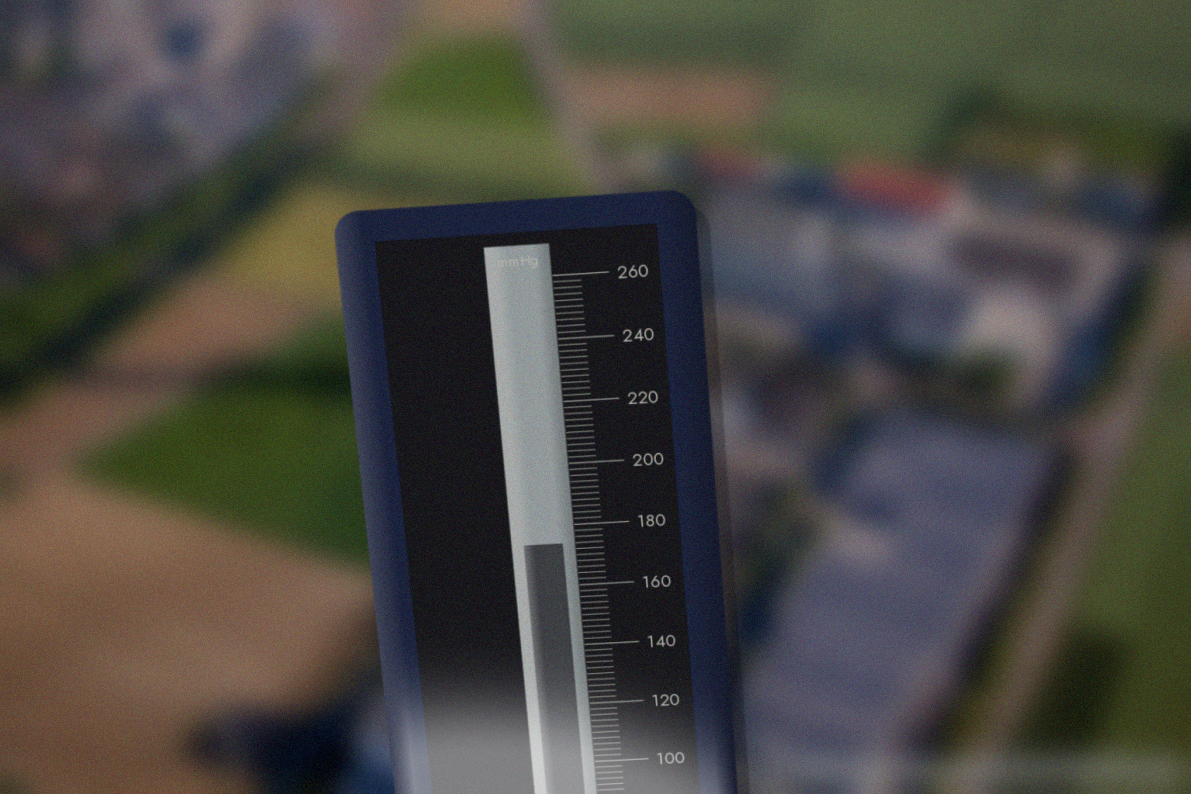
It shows 174 mmHg
